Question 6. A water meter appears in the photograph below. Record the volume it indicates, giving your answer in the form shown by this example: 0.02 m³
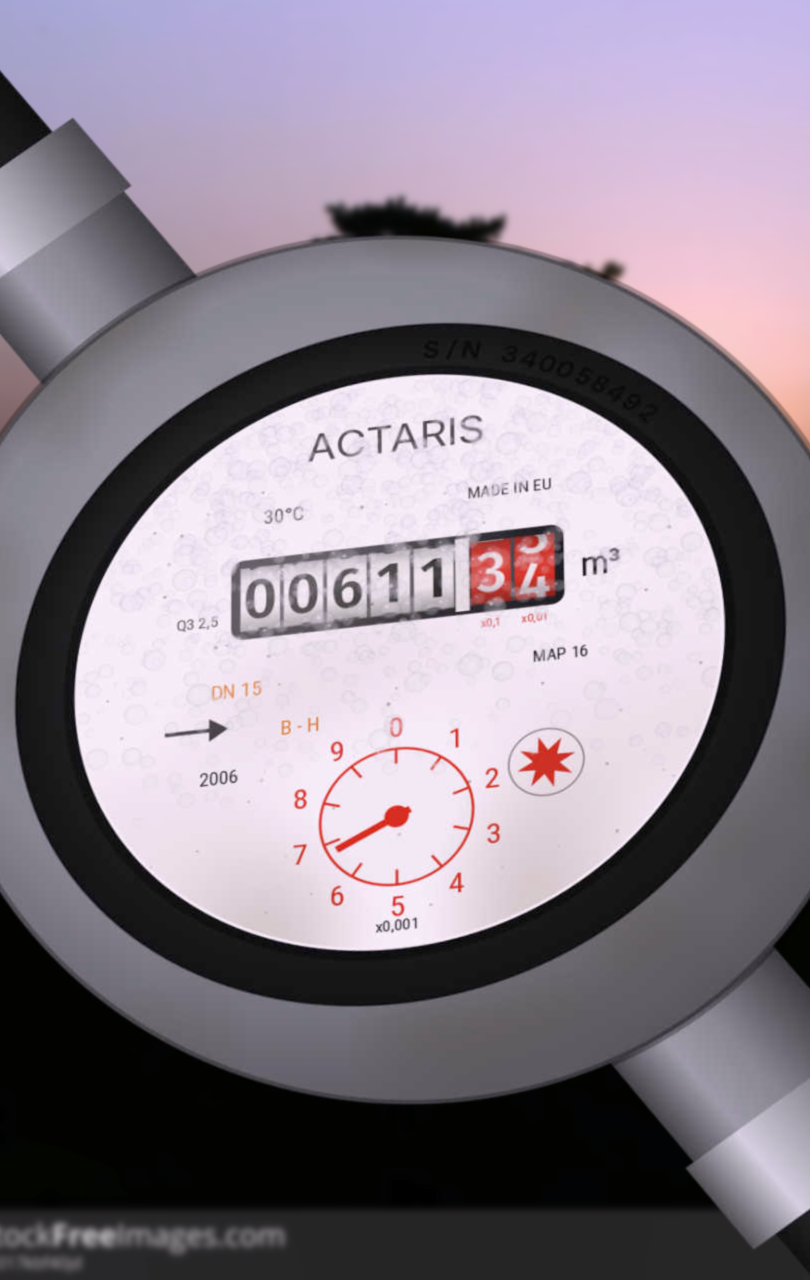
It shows 611.336 m³
